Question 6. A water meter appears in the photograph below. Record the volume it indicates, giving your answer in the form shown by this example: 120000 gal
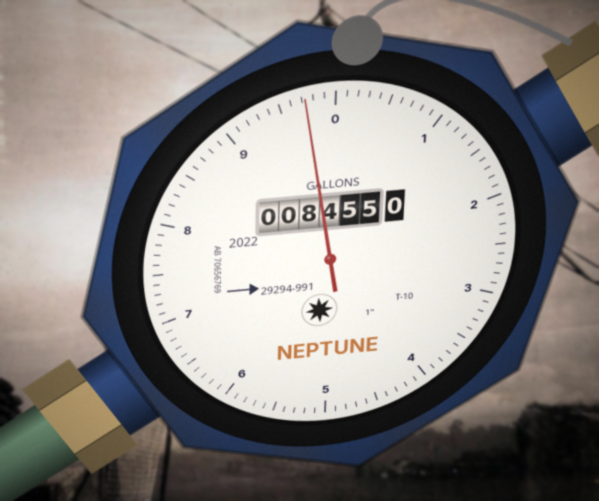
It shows 84549.7 gal
